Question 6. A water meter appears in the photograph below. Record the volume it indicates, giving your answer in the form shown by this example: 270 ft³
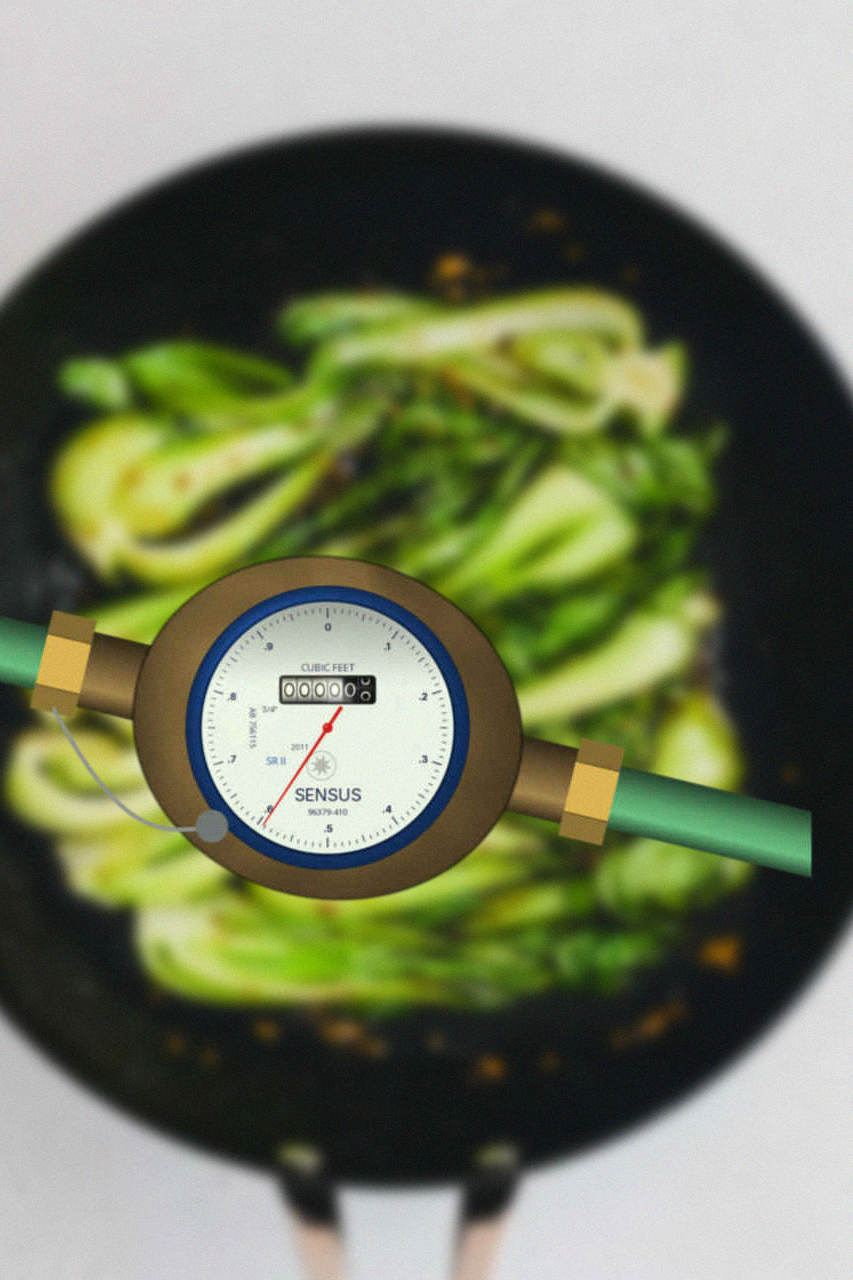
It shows 8.59 ft³
